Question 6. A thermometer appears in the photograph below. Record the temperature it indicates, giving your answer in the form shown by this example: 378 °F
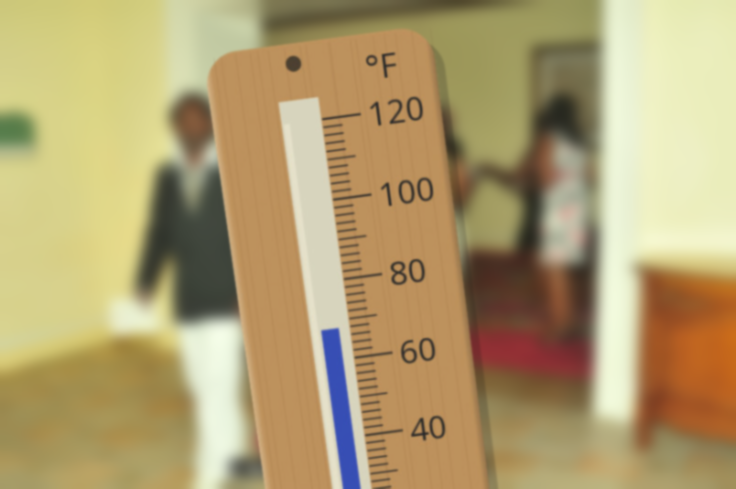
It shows 68 °F
